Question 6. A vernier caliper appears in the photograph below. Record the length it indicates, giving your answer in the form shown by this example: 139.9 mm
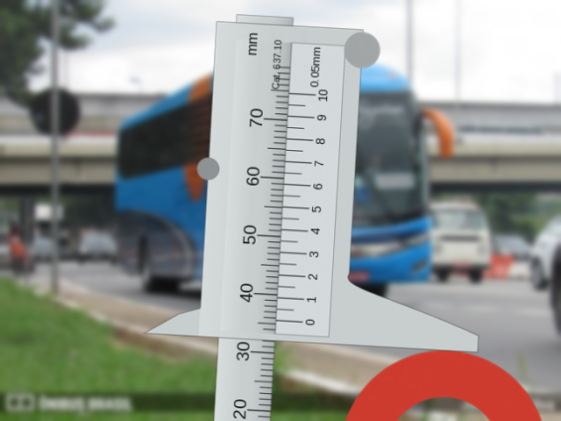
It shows 35.6 mm
